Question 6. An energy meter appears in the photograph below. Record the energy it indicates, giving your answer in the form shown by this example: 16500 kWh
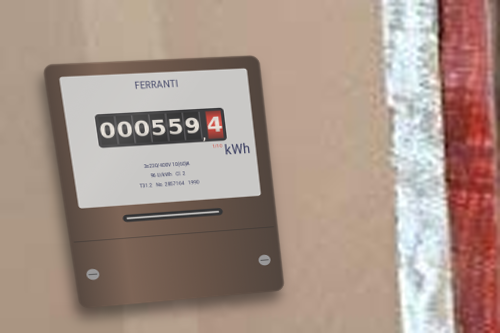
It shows 559.4 kWh
